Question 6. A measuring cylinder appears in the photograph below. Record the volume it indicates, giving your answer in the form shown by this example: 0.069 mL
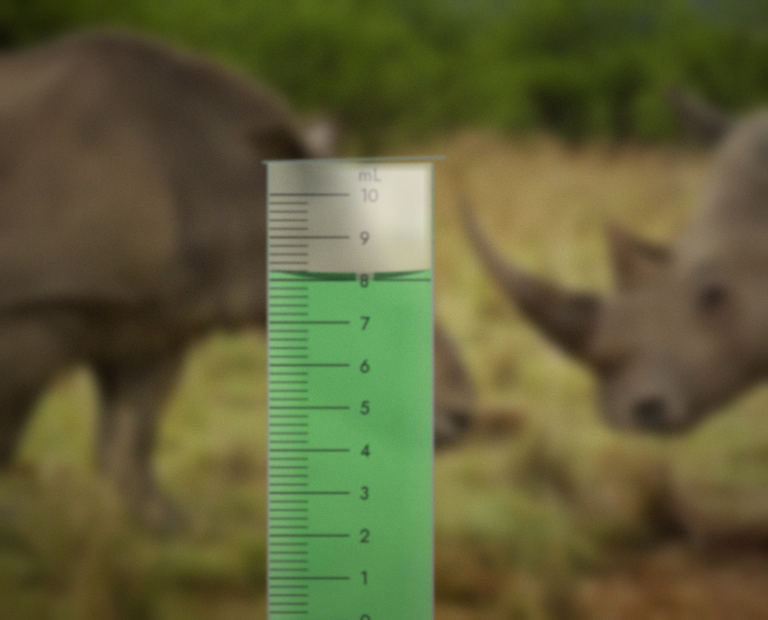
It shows 8 mL
